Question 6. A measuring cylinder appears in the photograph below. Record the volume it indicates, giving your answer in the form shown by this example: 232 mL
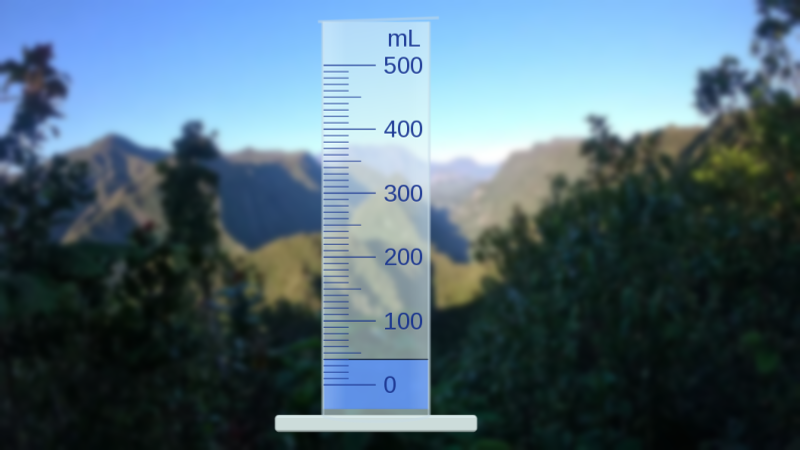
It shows 40 mL
